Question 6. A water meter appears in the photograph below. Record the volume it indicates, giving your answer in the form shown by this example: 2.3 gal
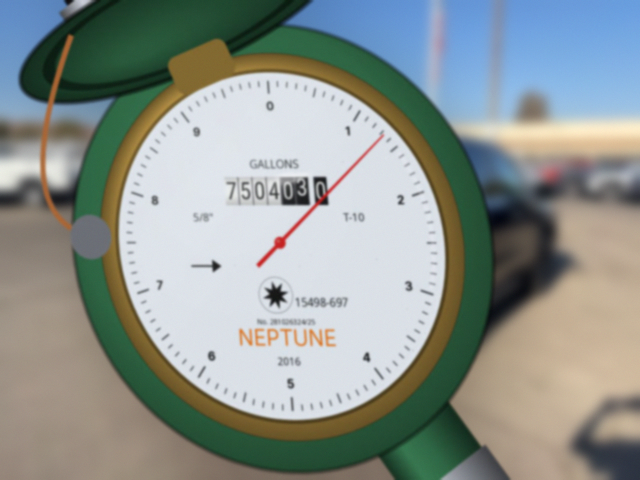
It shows 7504031.3 gal
